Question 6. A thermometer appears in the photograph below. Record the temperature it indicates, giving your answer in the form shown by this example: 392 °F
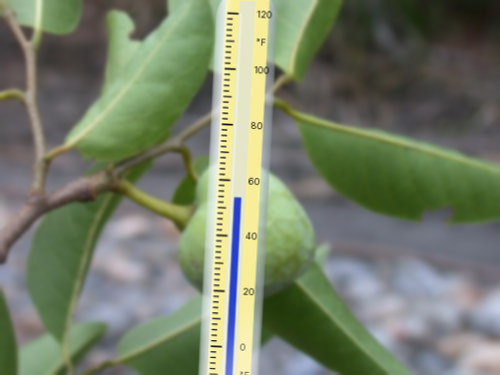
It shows 54 °F
